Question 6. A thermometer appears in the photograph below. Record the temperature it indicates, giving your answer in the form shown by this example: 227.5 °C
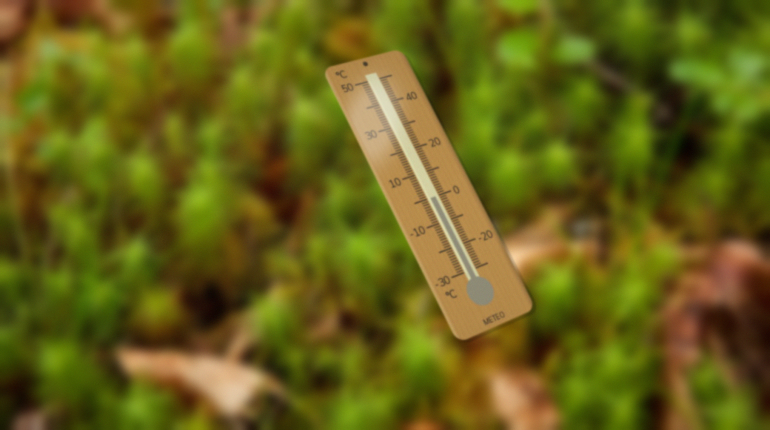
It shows 0 °C
